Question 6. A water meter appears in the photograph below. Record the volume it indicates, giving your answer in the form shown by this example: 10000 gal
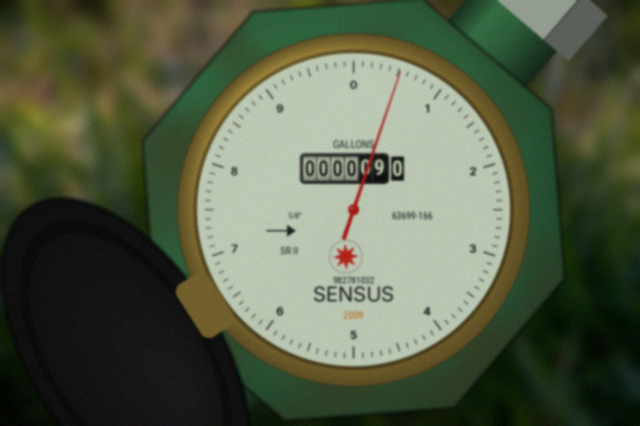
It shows 90.5 gal
